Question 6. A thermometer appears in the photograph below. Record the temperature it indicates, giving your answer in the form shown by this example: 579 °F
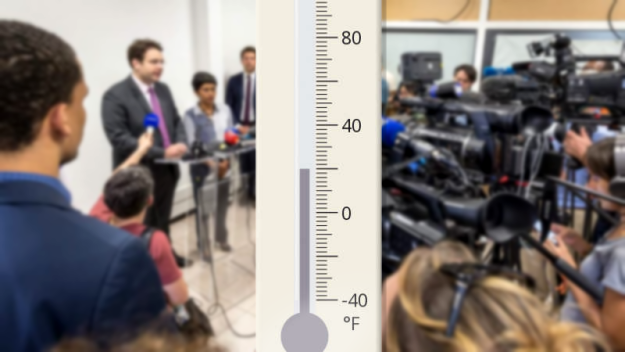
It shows 20 °F
